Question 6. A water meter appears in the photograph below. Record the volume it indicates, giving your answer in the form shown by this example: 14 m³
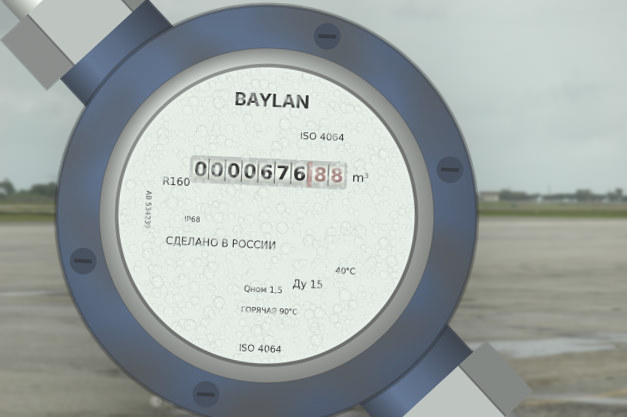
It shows 676.88 m³
